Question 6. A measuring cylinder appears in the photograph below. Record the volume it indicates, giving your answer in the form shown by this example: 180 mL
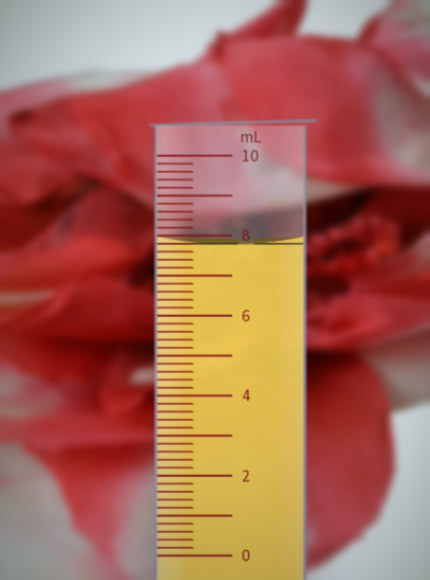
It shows 7.8 mL
